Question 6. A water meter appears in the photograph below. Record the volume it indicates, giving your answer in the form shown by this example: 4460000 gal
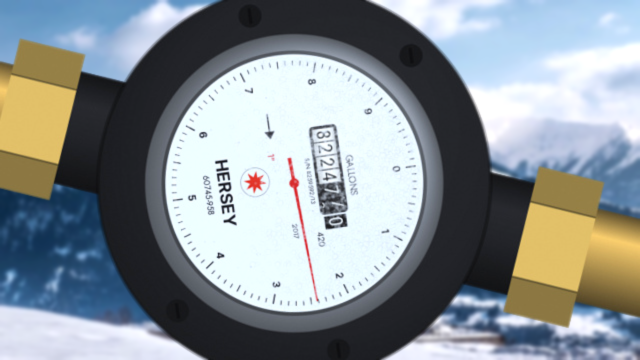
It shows 8224772.4 gal
